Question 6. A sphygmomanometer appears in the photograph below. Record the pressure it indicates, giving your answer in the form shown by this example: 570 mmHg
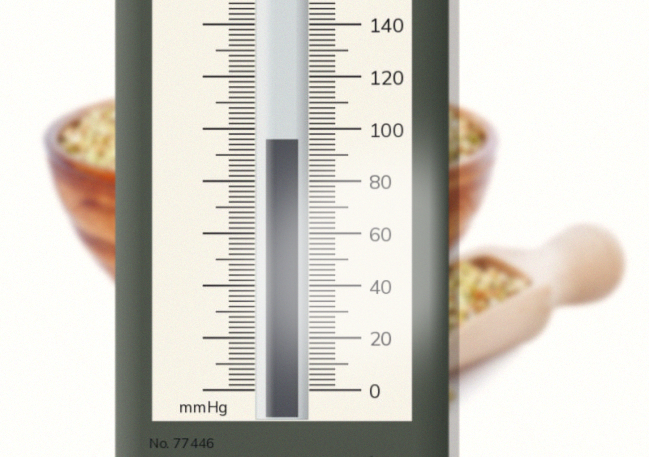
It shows 96 mmHg
